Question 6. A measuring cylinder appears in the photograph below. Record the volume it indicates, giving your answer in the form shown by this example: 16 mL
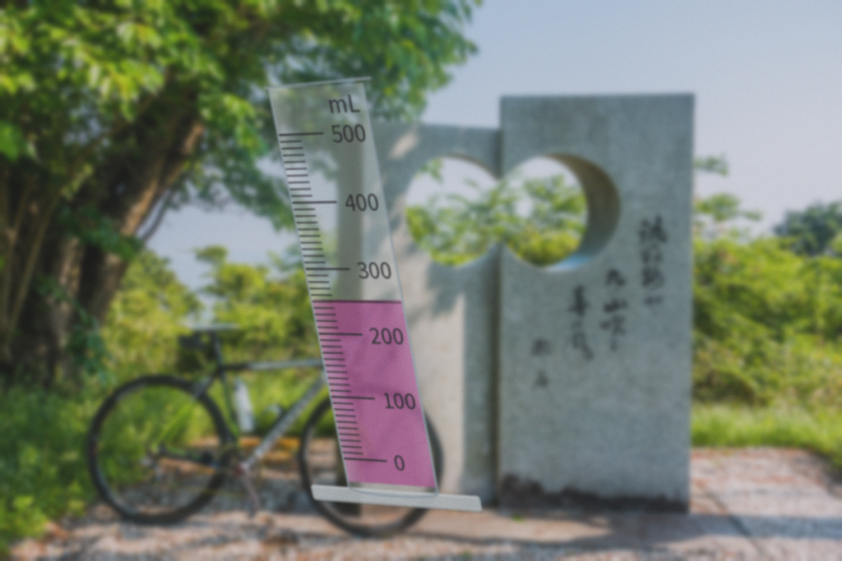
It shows 250 mL
